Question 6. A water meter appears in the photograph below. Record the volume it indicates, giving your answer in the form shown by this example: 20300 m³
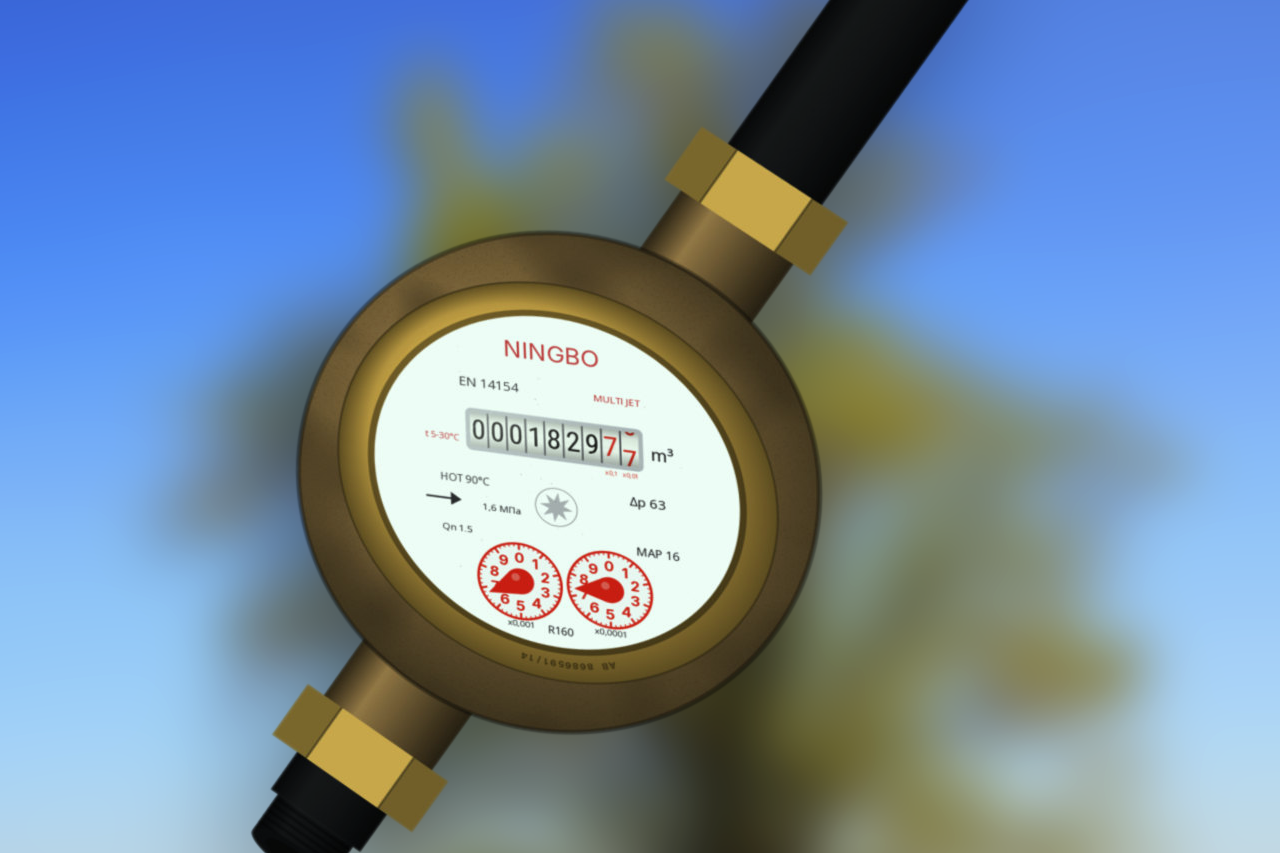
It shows 1829.7667 m³
